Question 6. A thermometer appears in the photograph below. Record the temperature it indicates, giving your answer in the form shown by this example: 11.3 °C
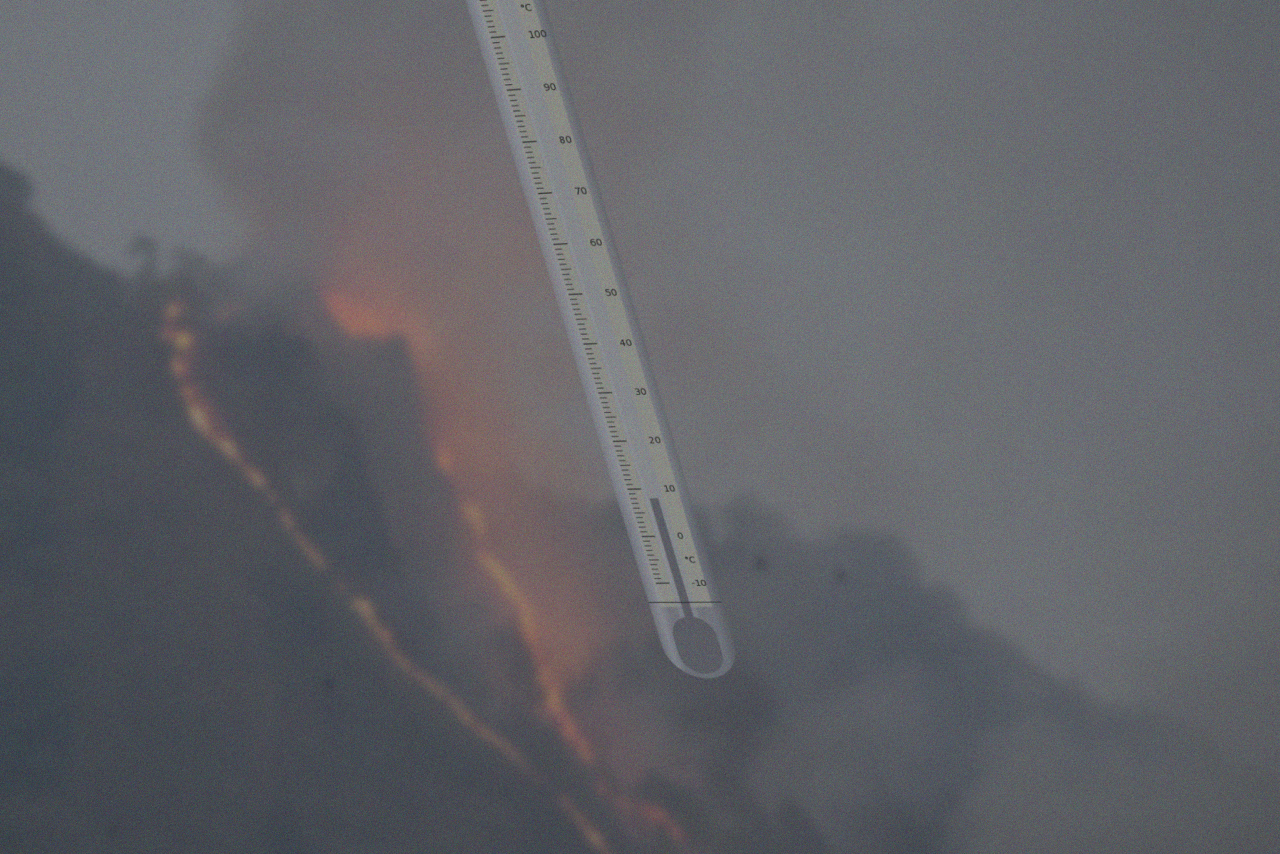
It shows 8 °C
